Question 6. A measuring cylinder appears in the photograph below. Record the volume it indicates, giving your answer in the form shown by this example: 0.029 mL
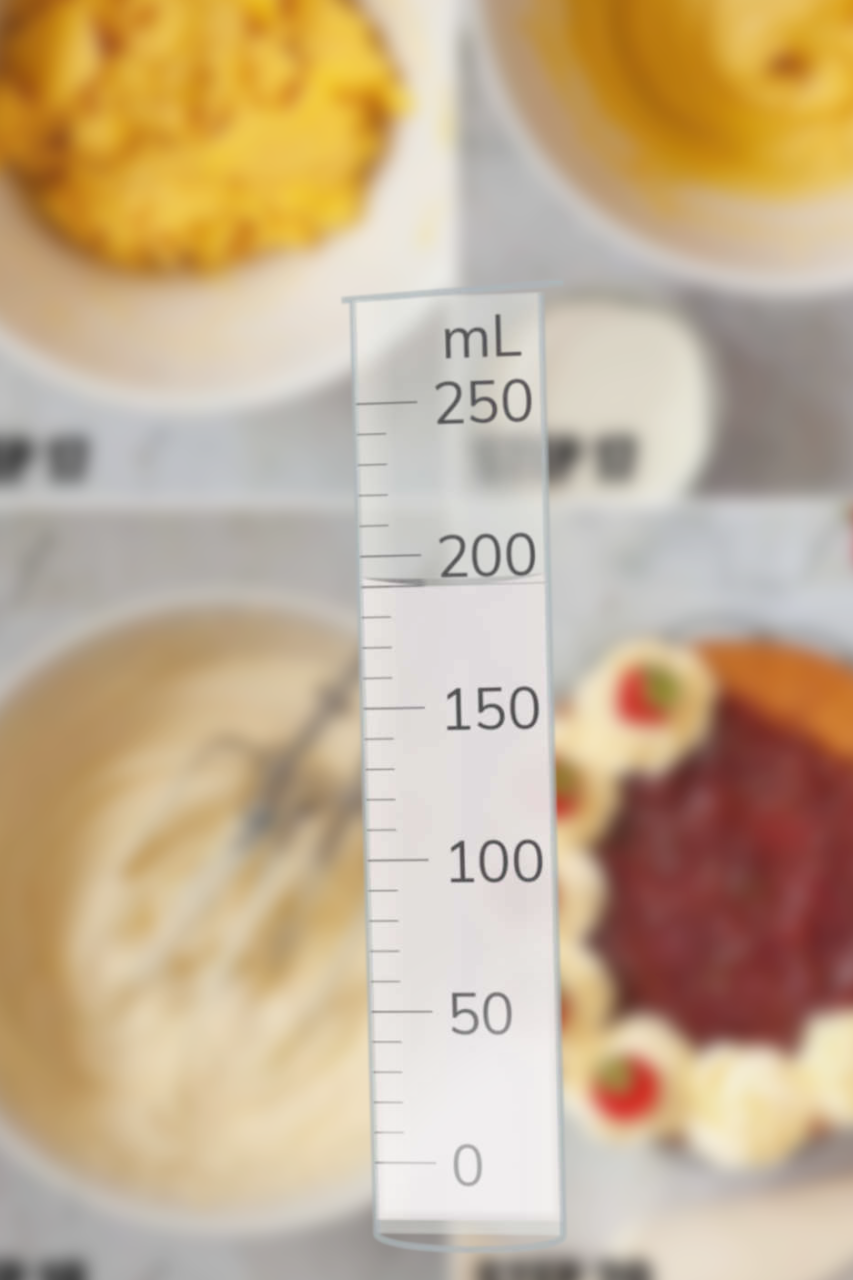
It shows 190 mL
